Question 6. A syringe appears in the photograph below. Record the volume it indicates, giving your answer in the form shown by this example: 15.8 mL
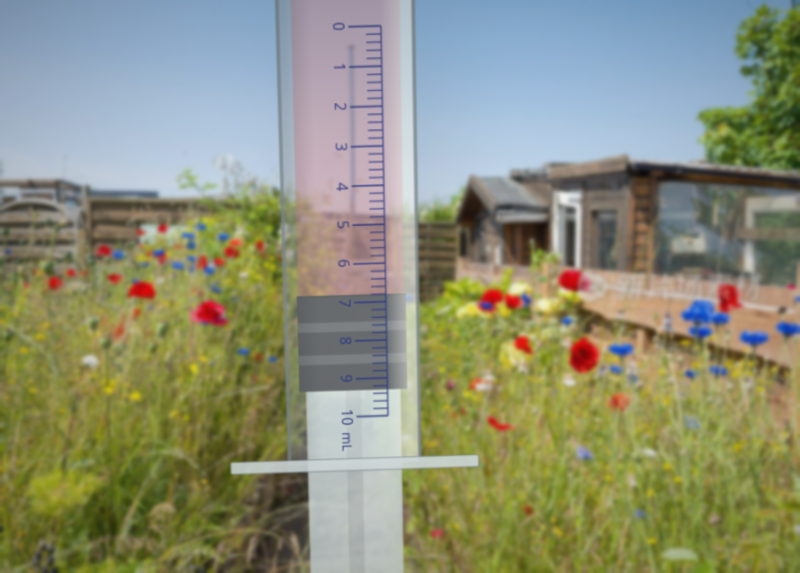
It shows 6.8 mL
